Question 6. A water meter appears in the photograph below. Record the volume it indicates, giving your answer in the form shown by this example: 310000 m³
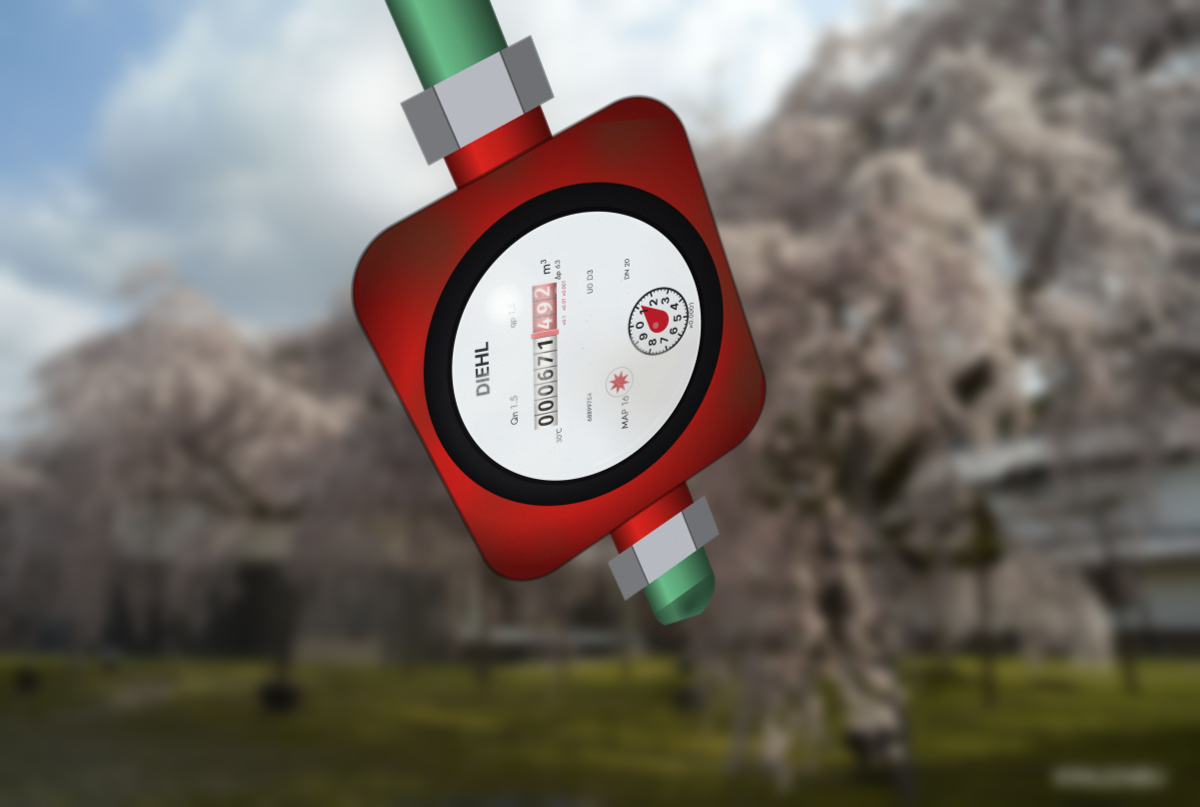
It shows 671.4921 m³
